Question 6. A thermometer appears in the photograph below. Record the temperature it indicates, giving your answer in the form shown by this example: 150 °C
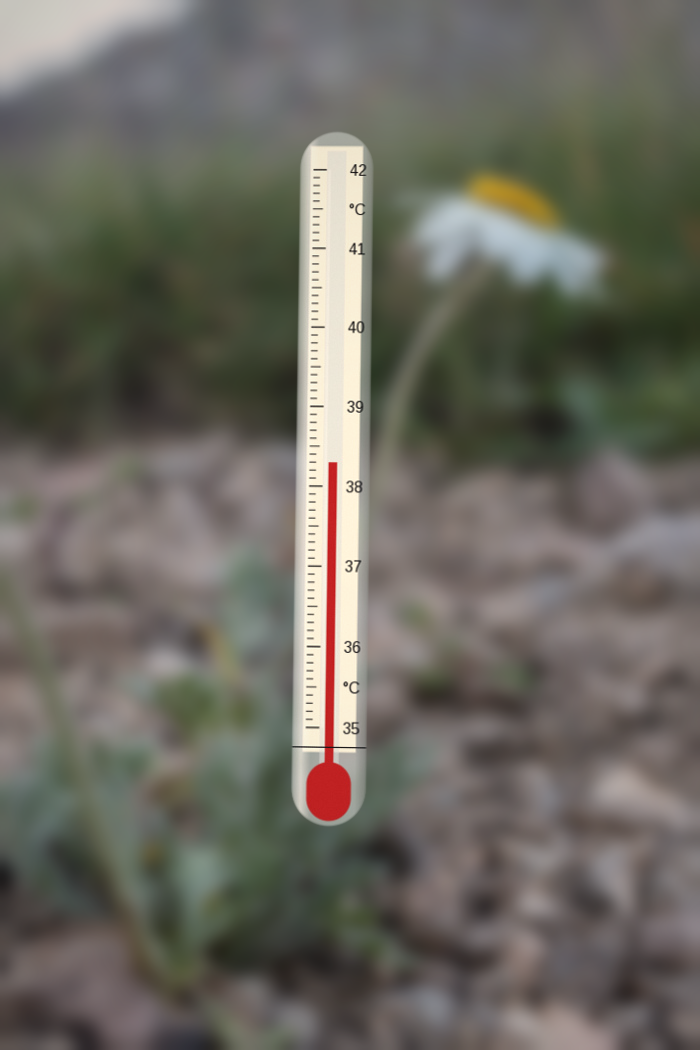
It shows 38.3 °C
